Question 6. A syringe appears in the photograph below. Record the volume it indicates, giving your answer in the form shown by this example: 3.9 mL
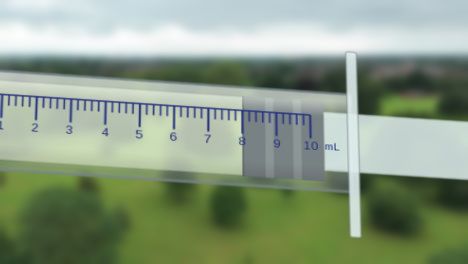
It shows 8 mL
